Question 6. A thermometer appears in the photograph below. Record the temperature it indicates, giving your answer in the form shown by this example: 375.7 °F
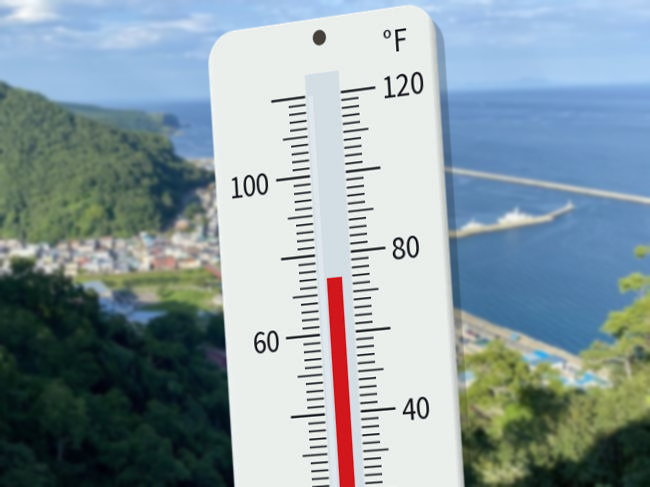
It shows 74 °F
